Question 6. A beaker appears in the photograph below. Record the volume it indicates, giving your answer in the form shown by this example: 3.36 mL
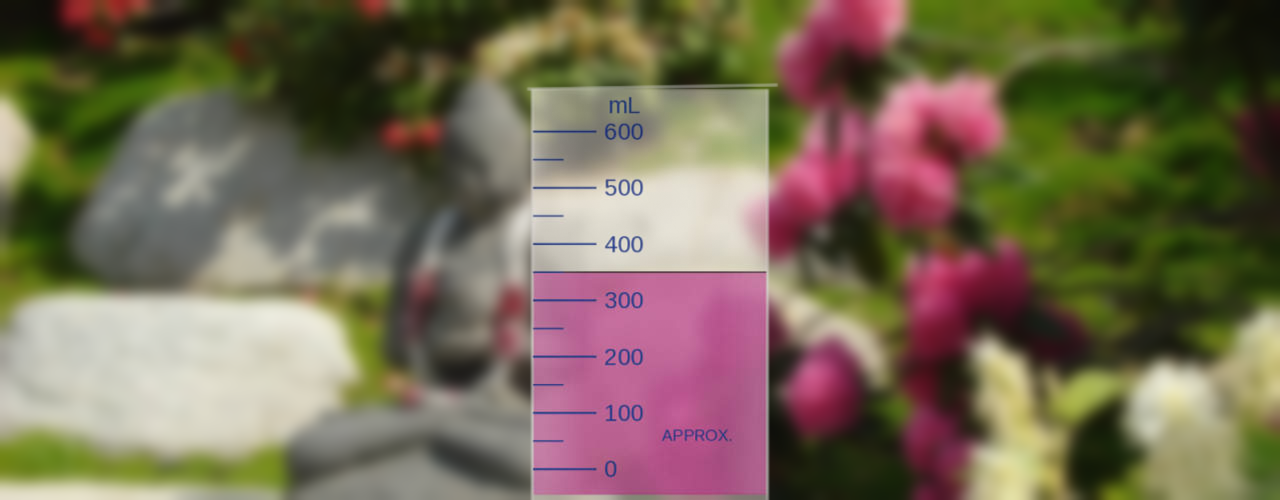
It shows 350 mL
